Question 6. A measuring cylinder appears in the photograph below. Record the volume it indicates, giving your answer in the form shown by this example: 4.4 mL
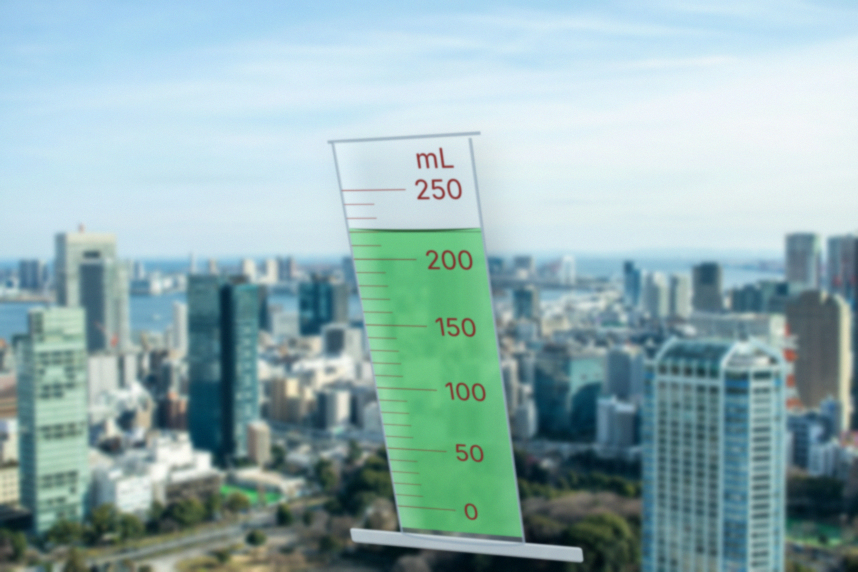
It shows 220 mL
